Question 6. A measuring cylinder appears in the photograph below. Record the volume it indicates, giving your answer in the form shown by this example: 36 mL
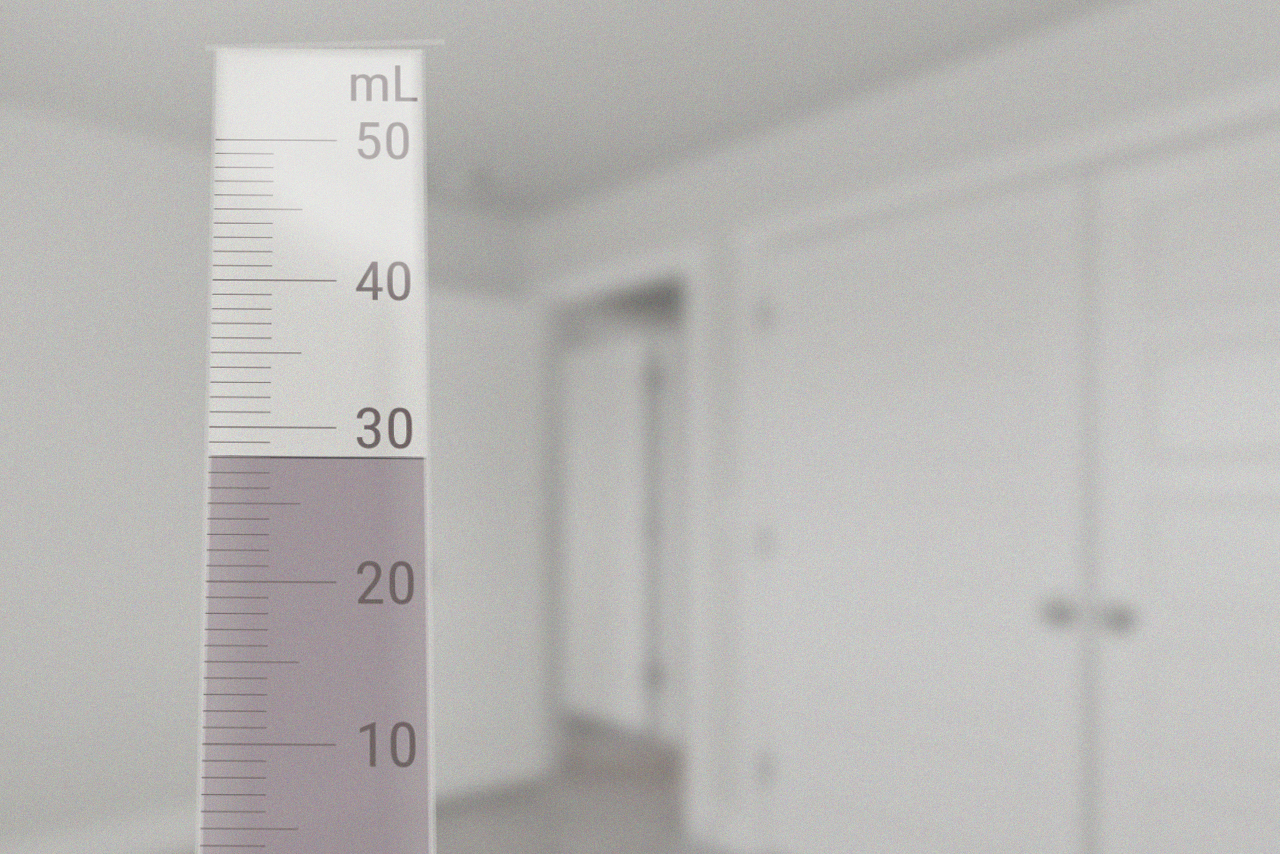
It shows 28 mL
